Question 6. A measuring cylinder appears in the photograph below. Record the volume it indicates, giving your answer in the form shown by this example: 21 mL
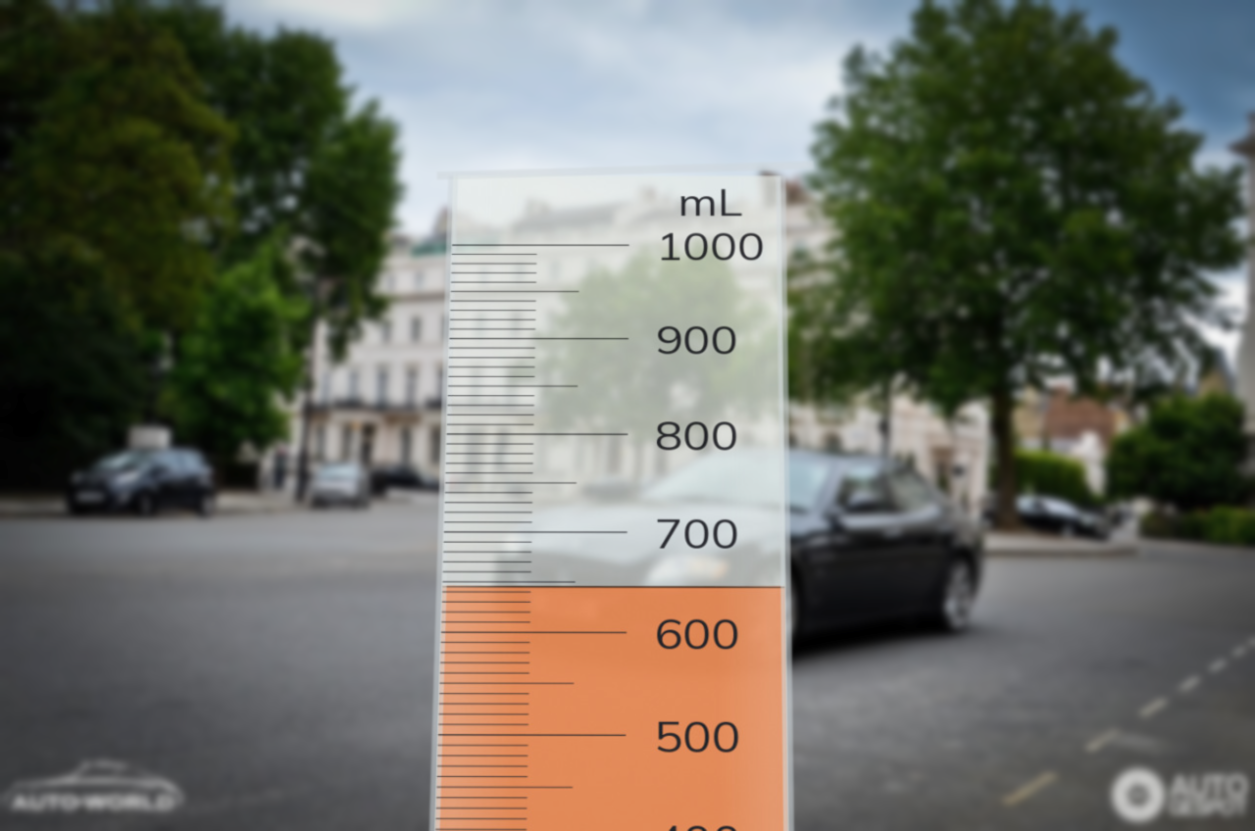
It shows 645 mL
